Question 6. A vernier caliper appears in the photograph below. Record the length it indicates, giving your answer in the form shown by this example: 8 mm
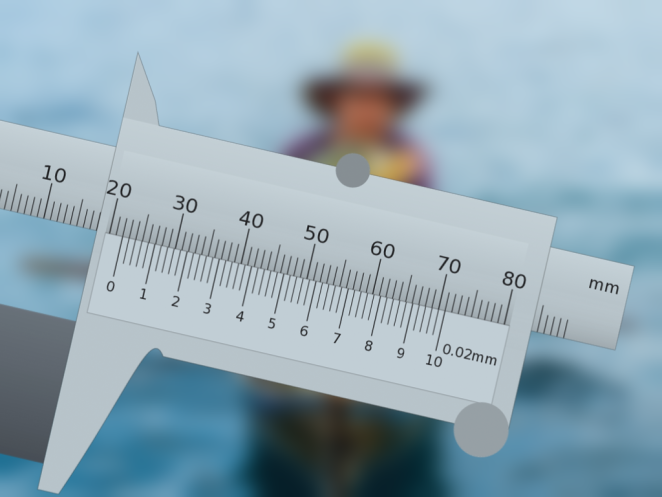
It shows 22.0 mm
